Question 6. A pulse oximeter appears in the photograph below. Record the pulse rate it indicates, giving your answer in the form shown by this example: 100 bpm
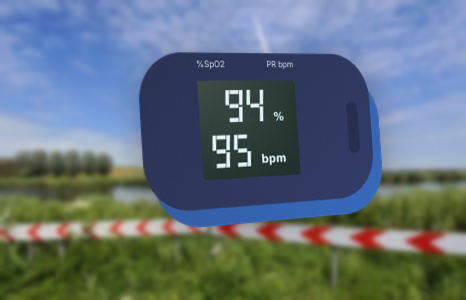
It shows 95 bpm
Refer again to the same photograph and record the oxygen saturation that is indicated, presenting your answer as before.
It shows 94 %
